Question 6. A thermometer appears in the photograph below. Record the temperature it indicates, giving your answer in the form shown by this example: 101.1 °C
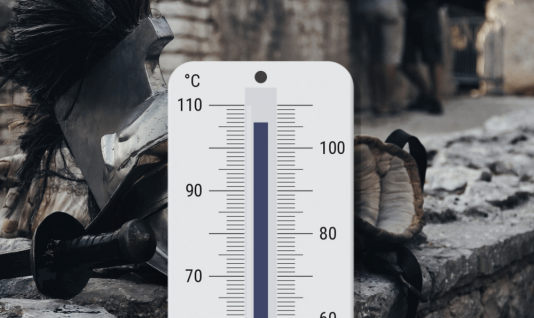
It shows 106 °C
